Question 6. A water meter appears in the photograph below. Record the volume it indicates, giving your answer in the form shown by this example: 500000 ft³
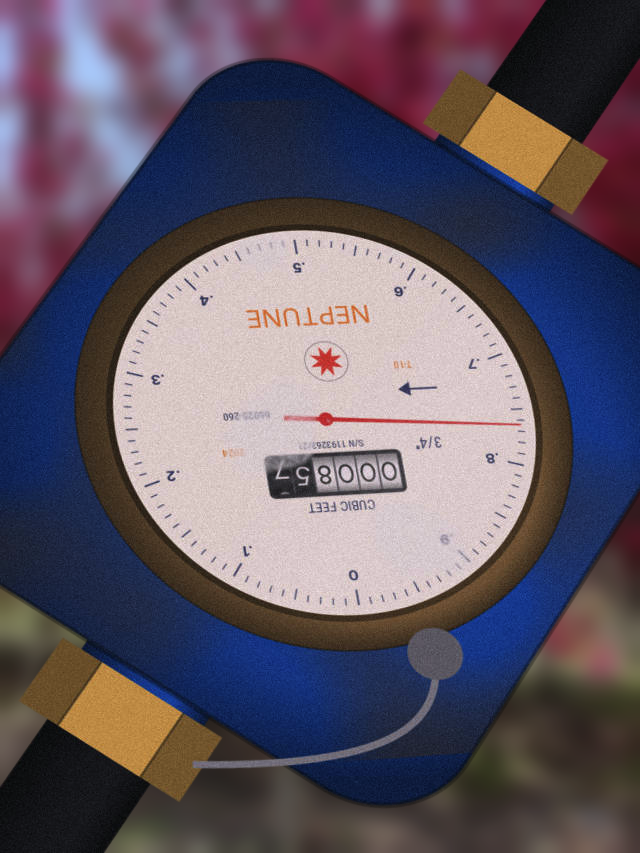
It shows 856.76 ft³
